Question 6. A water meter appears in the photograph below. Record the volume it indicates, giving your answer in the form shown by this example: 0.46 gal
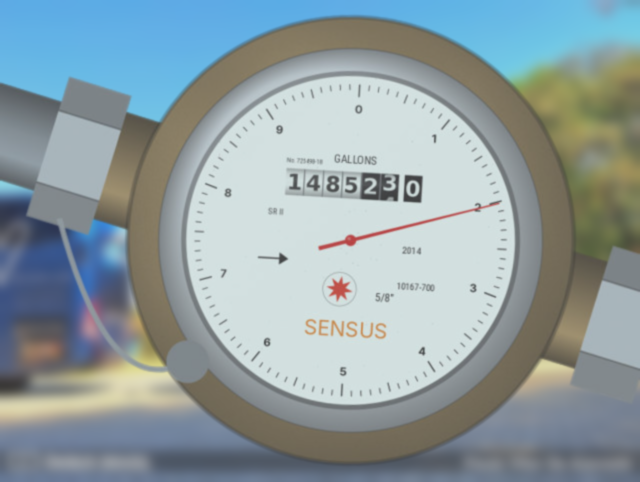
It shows 1485232.0 gal
